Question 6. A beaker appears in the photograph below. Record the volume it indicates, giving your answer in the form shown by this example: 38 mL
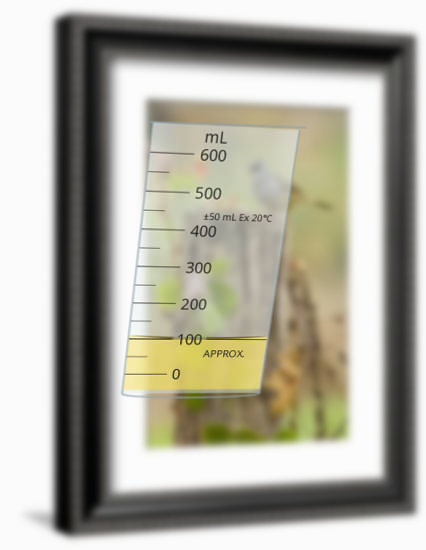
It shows 100 mL
